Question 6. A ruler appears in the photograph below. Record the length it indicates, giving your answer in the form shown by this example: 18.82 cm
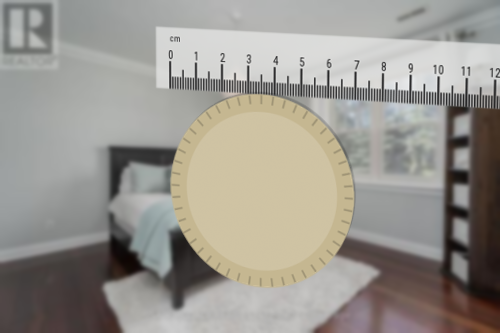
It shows 7 cm
